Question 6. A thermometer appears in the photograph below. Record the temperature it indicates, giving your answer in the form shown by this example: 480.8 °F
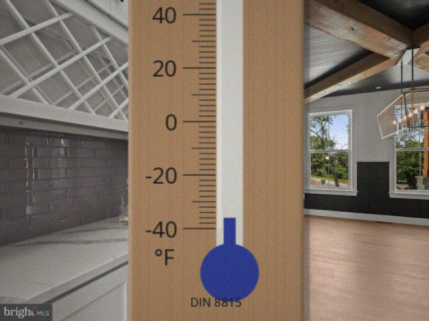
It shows -36 °F
